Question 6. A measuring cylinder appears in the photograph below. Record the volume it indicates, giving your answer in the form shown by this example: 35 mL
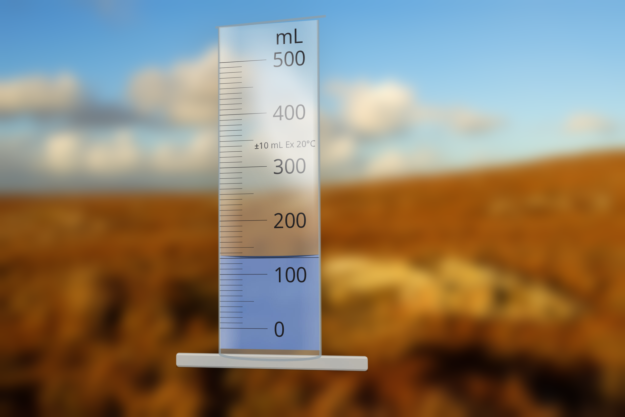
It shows 130 mL
